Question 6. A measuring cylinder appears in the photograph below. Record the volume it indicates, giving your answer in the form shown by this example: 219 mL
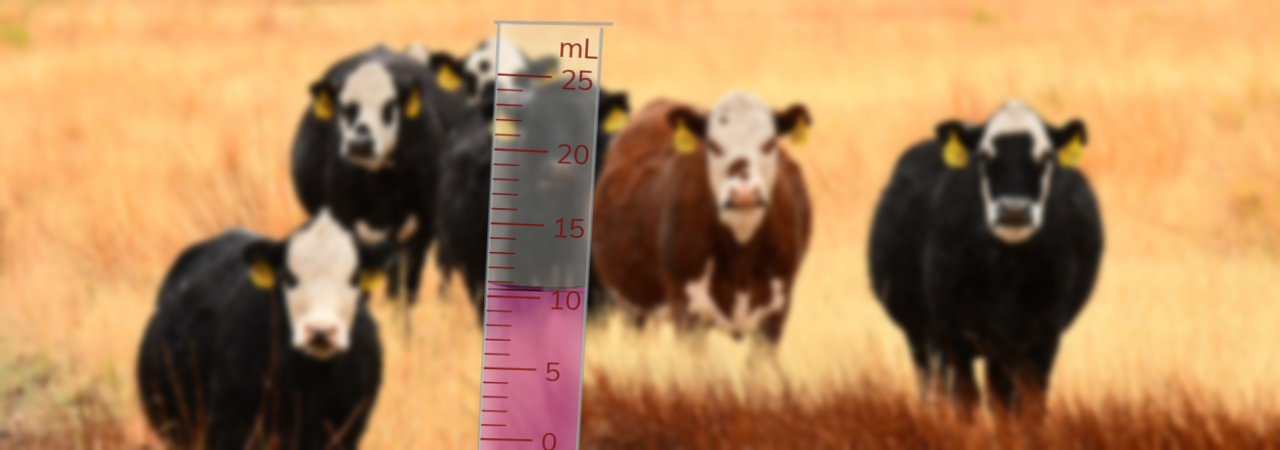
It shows 10.5 mL
